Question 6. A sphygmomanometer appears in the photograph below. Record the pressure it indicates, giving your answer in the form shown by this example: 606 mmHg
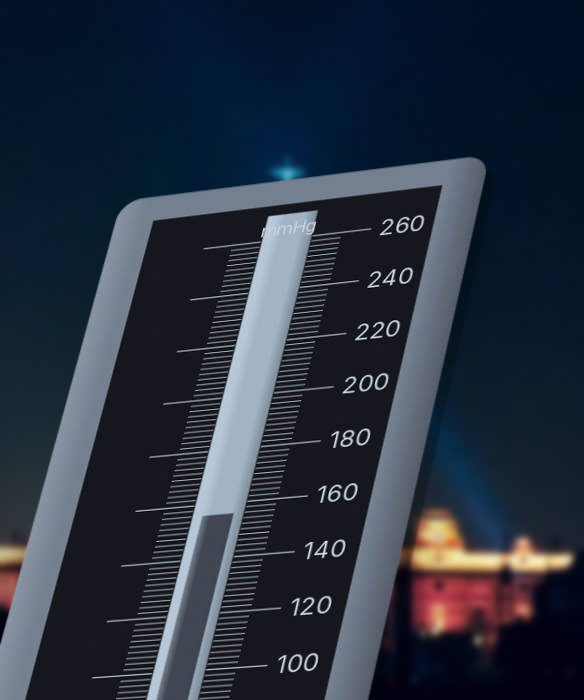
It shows 156 mmHg
